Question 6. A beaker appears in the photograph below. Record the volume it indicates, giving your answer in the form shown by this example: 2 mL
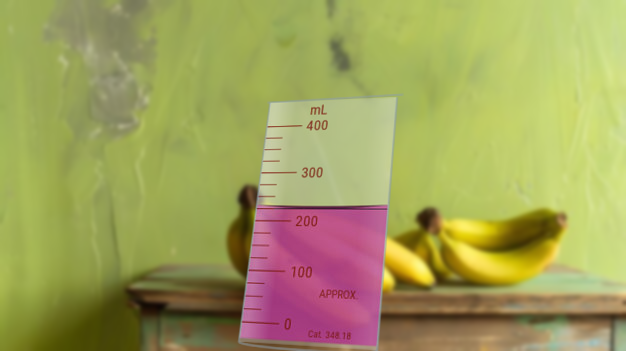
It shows 225 mL
